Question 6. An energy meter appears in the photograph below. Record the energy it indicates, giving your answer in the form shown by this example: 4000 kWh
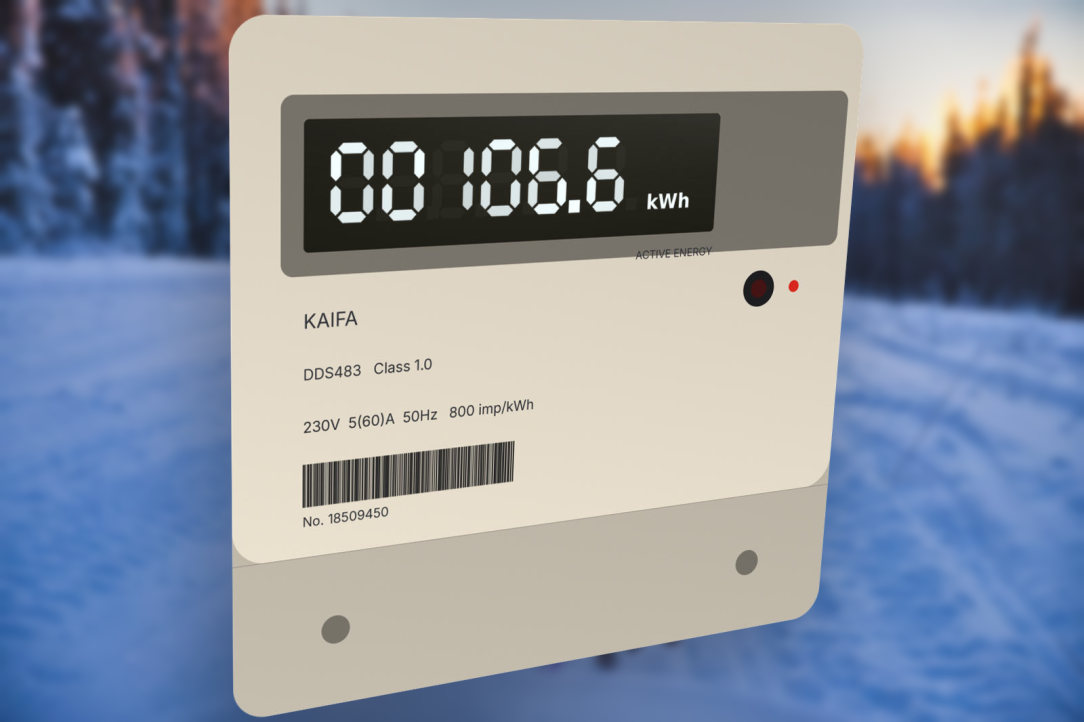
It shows 106.6 kWh
